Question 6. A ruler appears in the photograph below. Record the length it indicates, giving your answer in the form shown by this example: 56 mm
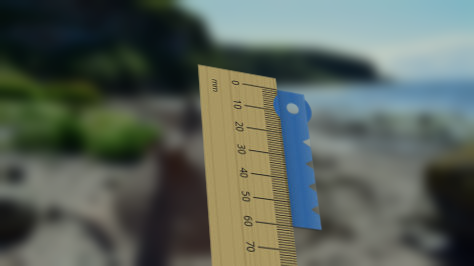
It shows 60 mm
